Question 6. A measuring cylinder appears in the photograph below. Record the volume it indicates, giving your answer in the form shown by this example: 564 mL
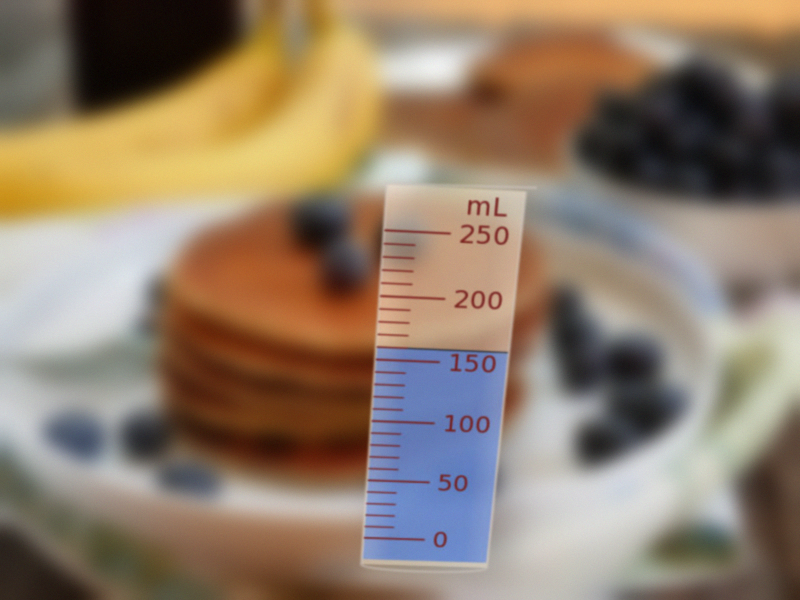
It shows 160 mL
